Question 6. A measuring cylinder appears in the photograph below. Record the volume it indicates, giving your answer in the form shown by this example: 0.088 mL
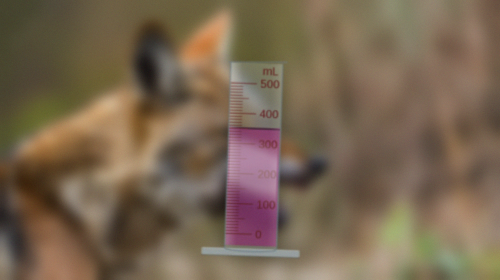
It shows 350 mL
